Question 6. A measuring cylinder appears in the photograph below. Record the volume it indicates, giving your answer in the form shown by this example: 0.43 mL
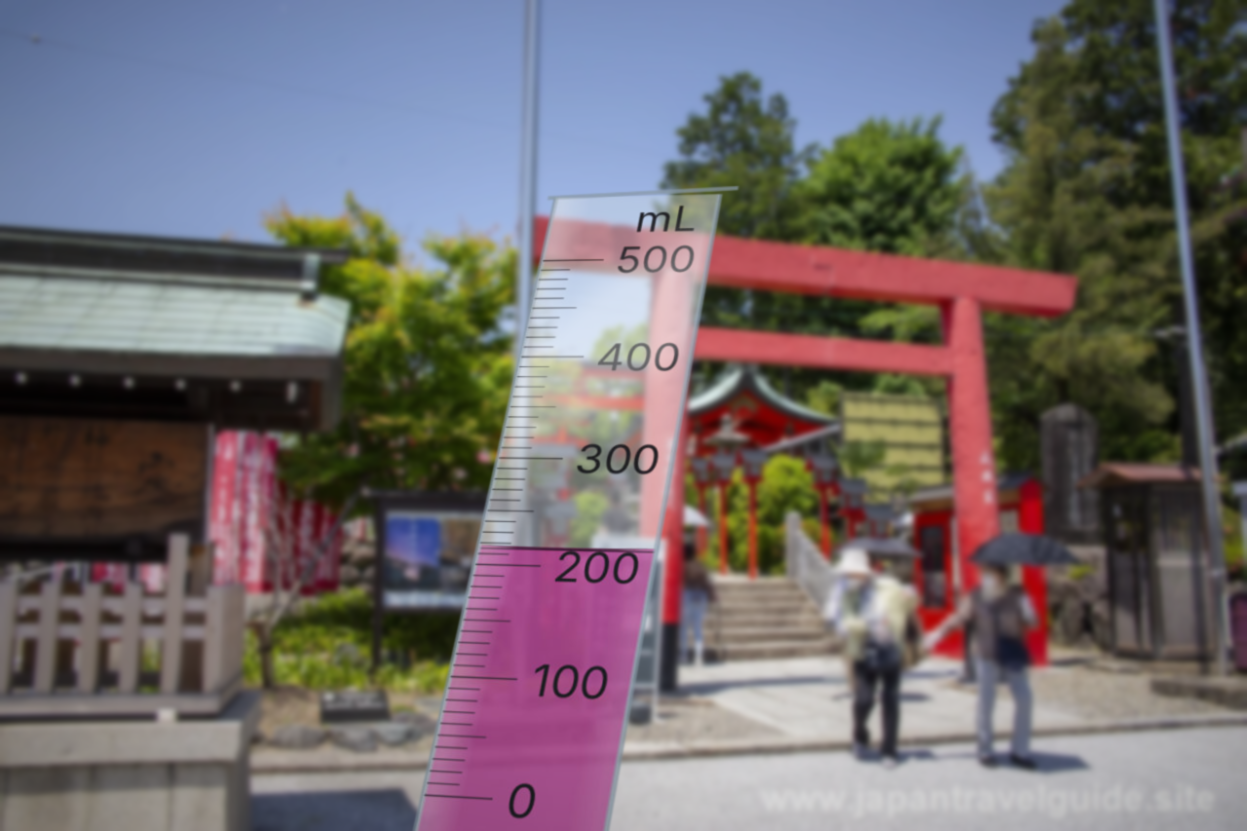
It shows 215 mL
